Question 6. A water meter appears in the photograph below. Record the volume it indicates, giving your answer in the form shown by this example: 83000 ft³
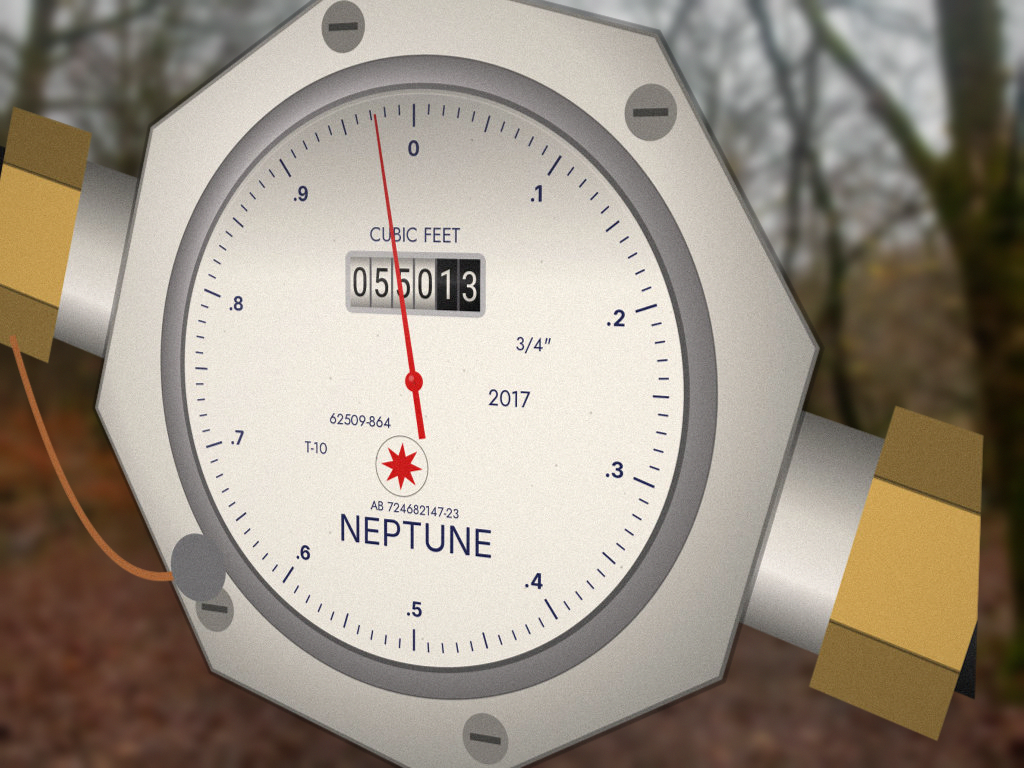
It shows 55012.97 ft³
